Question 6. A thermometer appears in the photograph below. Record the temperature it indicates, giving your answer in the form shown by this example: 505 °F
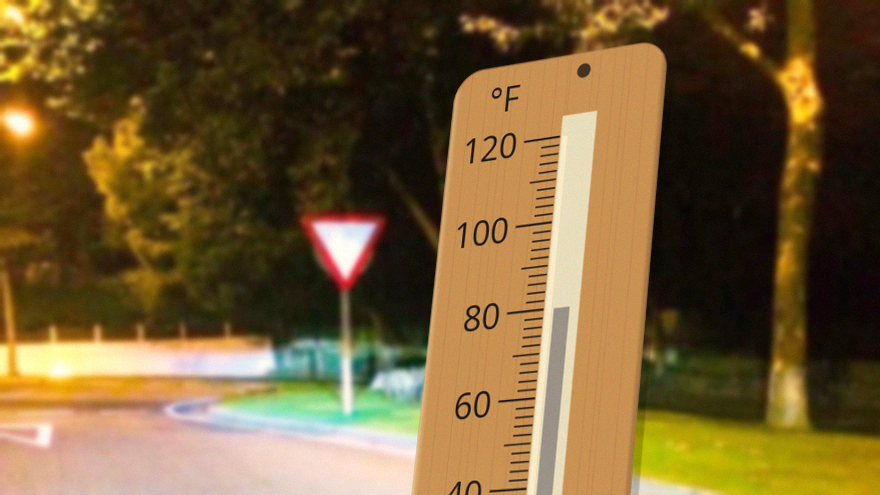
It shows 80 °F
